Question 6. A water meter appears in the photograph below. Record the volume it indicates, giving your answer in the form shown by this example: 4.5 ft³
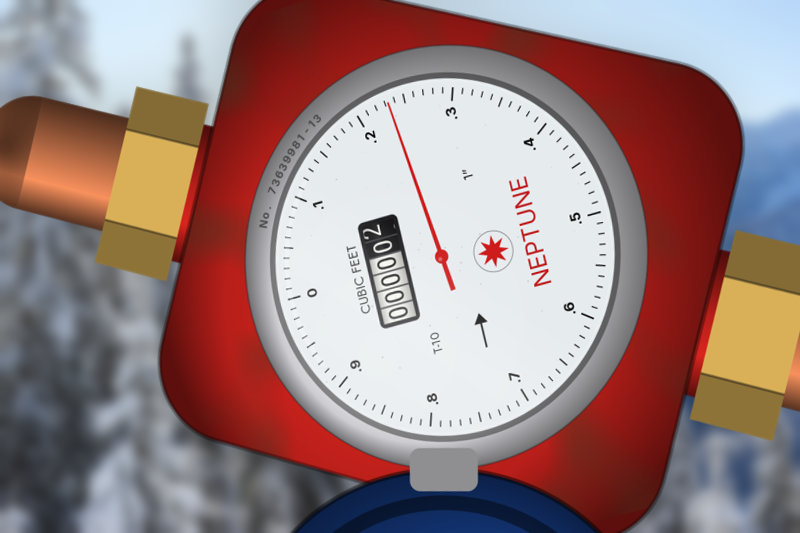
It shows 2.23 ft³
